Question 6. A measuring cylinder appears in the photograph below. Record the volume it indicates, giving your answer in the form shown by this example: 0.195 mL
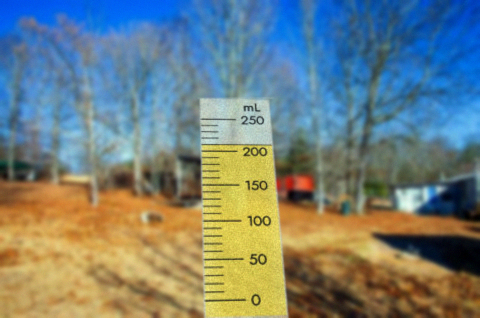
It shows 210 mL
